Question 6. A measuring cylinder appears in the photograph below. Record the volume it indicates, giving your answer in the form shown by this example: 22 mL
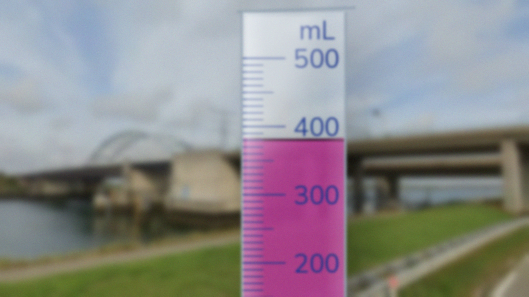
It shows 380 mL
